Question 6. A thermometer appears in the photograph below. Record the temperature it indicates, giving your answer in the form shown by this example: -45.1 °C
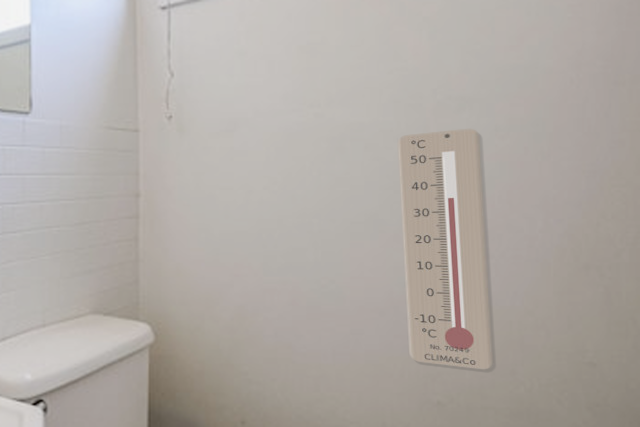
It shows 35 °C
